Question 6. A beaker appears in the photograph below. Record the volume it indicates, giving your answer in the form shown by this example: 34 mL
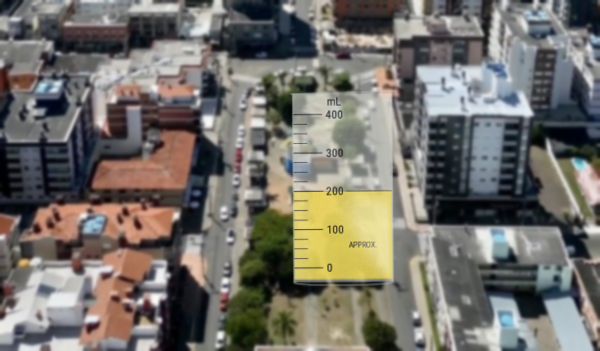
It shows 200 mL
